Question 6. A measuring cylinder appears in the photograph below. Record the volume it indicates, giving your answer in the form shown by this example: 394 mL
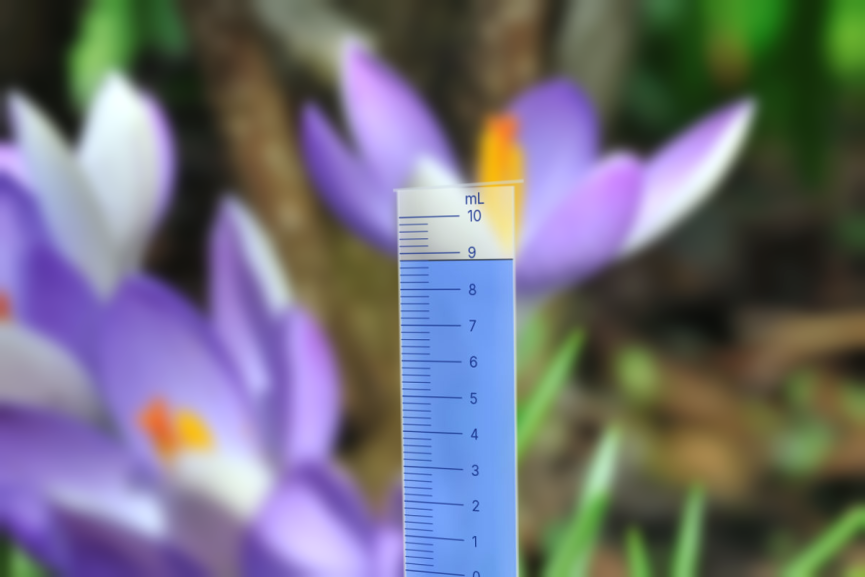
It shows 8.8 mL
